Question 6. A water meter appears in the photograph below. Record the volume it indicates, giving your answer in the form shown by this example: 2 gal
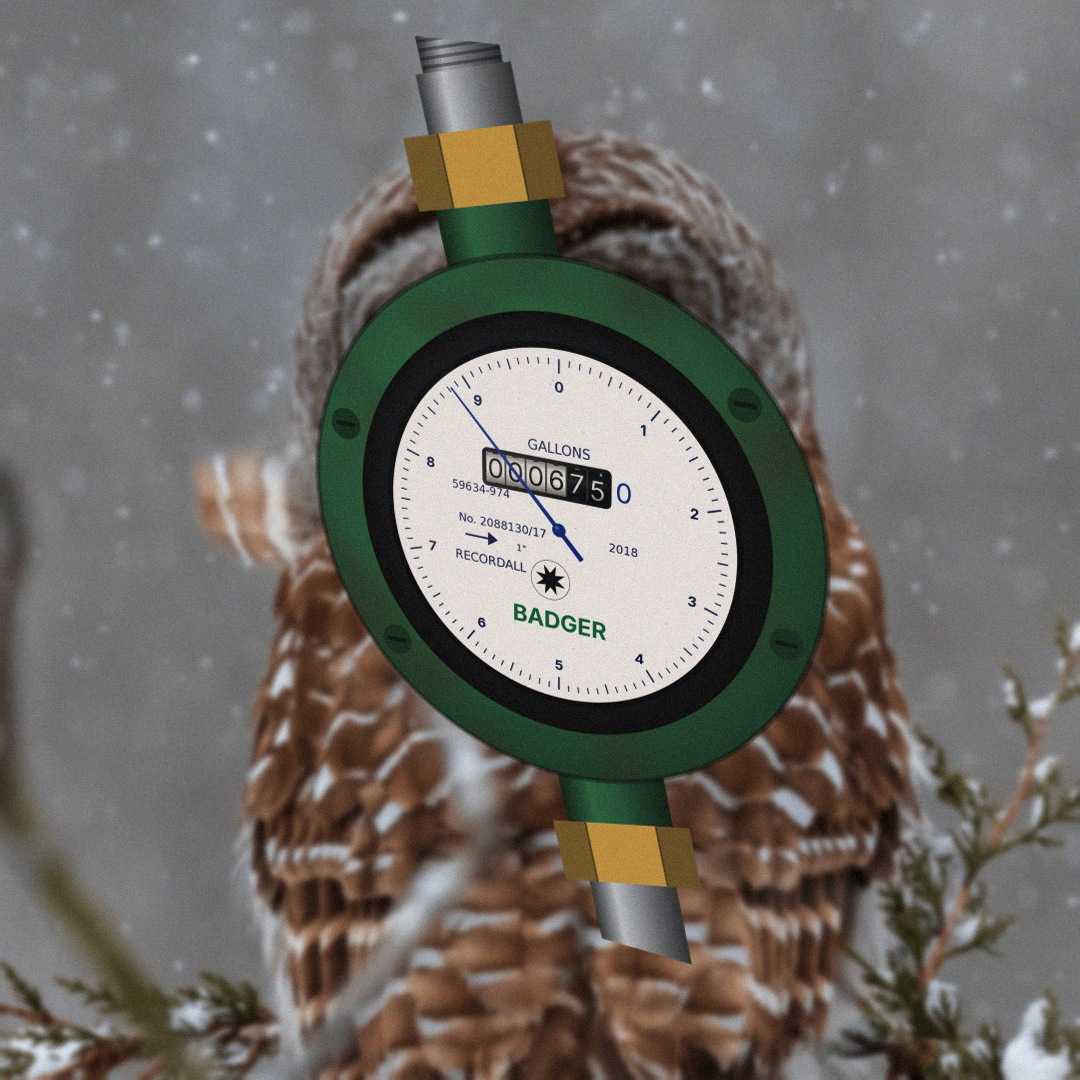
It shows 6748.8 gal
